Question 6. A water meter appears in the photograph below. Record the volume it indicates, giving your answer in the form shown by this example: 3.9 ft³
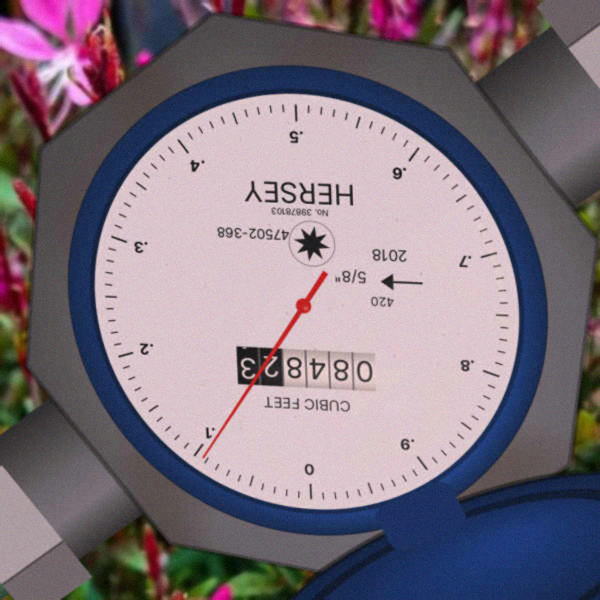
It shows 84823.09 ft³
